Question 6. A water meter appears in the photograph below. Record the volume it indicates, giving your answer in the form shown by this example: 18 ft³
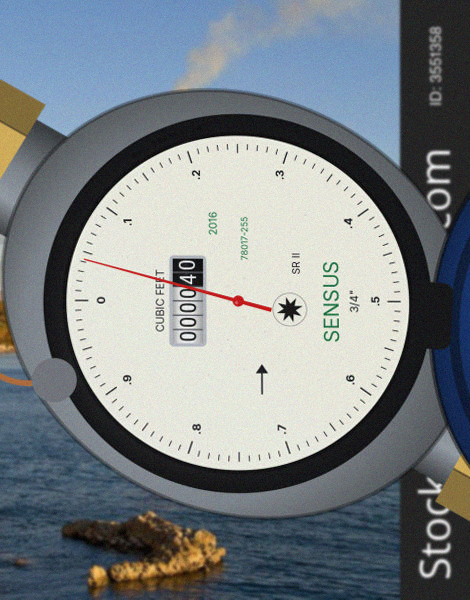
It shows 40.04 ft³
